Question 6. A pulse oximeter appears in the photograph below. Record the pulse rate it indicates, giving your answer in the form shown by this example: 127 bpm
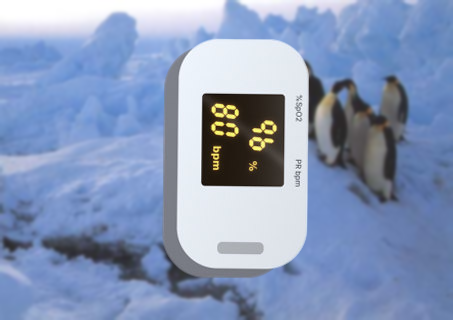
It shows 80 bpm
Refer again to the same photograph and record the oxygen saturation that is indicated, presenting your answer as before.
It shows 96 %
